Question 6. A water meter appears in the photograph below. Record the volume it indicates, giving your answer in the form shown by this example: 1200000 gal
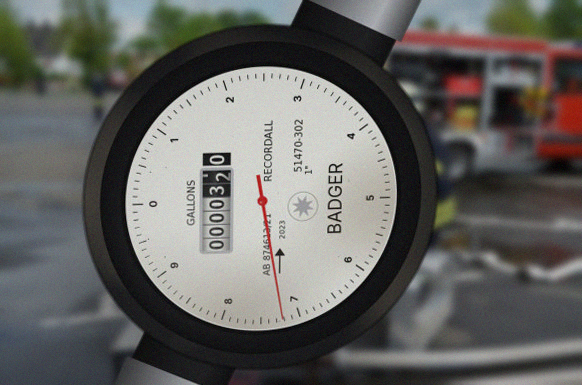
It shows 317.2 gal
